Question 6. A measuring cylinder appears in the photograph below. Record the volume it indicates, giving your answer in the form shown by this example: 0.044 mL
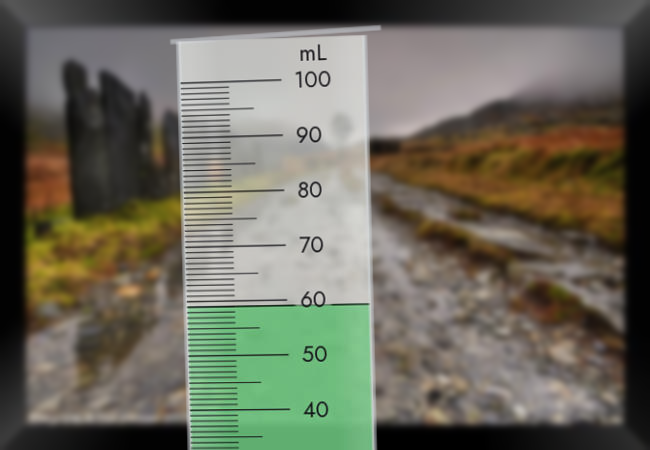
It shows 59 mL
